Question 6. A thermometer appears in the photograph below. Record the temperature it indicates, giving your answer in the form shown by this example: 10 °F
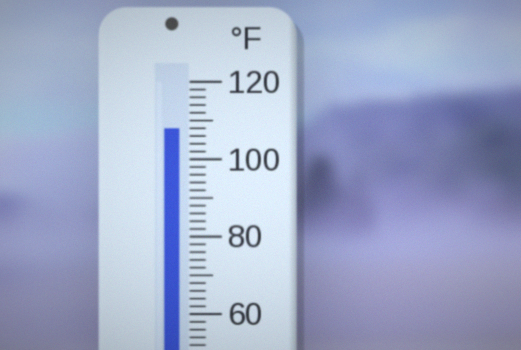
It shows 108 °F
